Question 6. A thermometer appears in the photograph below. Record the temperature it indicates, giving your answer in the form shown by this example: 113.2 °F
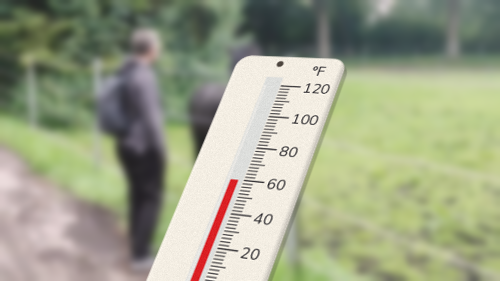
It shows 60 °F
